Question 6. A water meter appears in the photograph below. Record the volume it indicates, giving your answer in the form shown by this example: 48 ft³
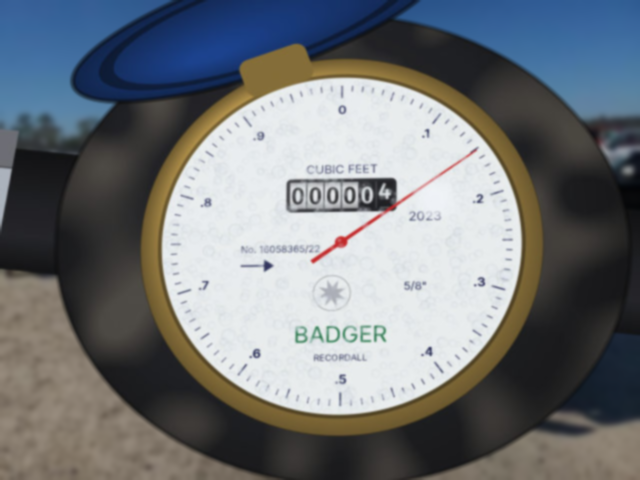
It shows 4.15 ft³
